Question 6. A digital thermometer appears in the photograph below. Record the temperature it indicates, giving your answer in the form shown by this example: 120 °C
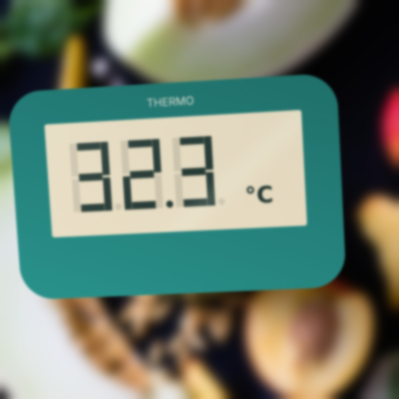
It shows 32.3 °C
